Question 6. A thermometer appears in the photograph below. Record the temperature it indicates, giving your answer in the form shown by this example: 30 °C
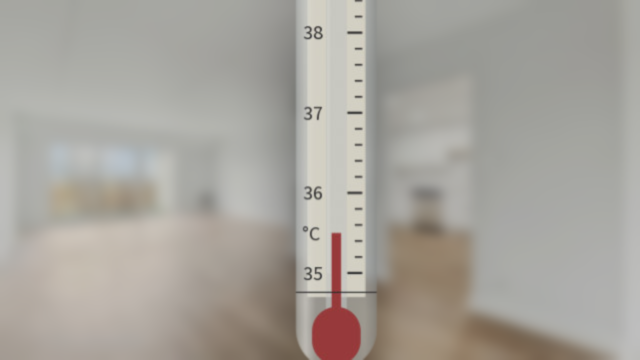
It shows 35.5 °C
